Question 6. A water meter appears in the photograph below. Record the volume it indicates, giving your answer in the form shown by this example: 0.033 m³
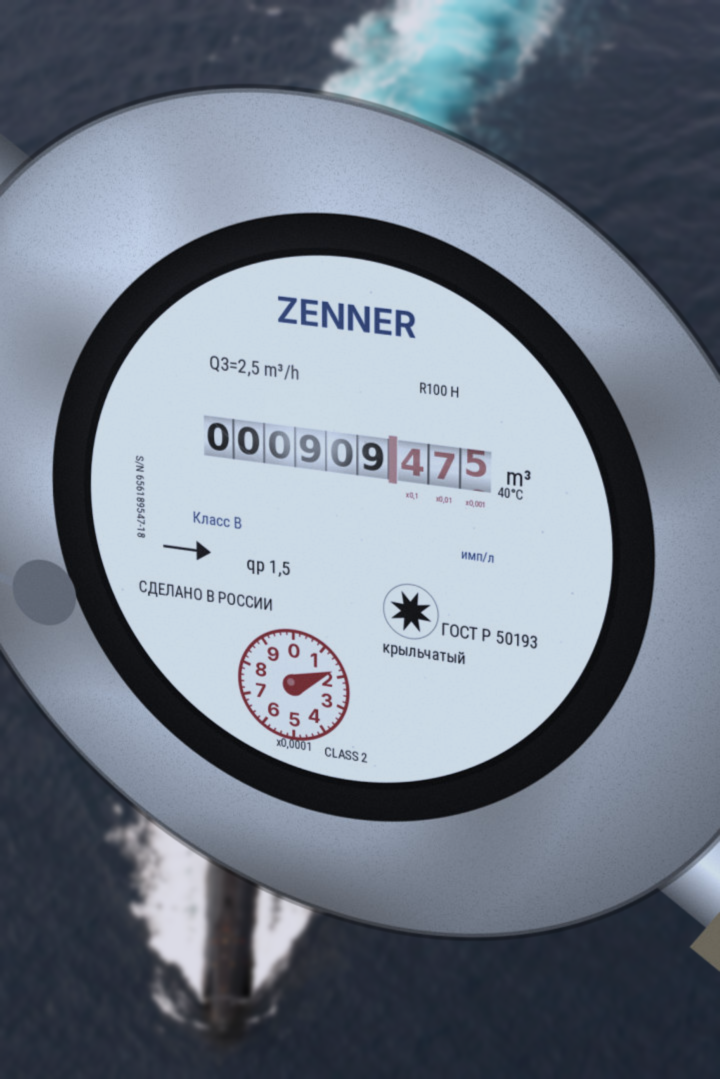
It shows 909.4751 m³
